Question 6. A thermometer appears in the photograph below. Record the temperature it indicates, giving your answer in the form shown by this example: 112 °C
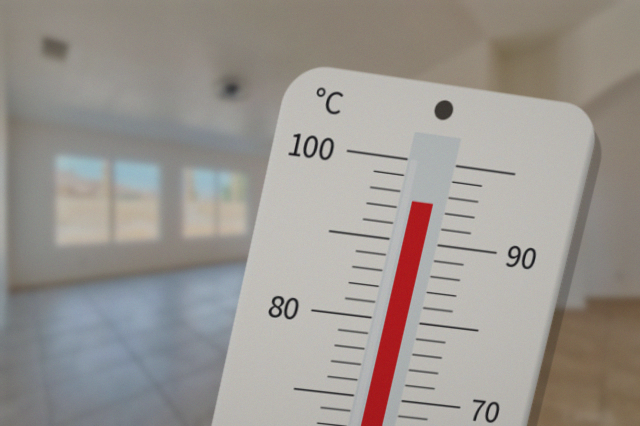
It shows 95 °C
